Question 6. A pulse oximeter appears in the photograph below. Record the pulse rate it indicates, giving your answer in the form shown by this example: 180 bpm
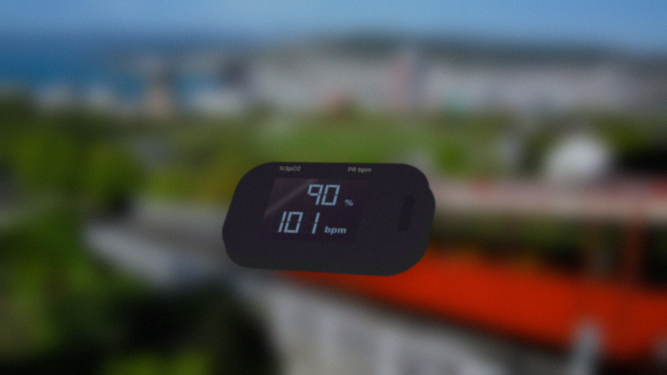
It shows 101 bpm
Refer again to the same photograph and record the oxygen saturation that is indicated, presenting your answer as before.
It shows 90 %
